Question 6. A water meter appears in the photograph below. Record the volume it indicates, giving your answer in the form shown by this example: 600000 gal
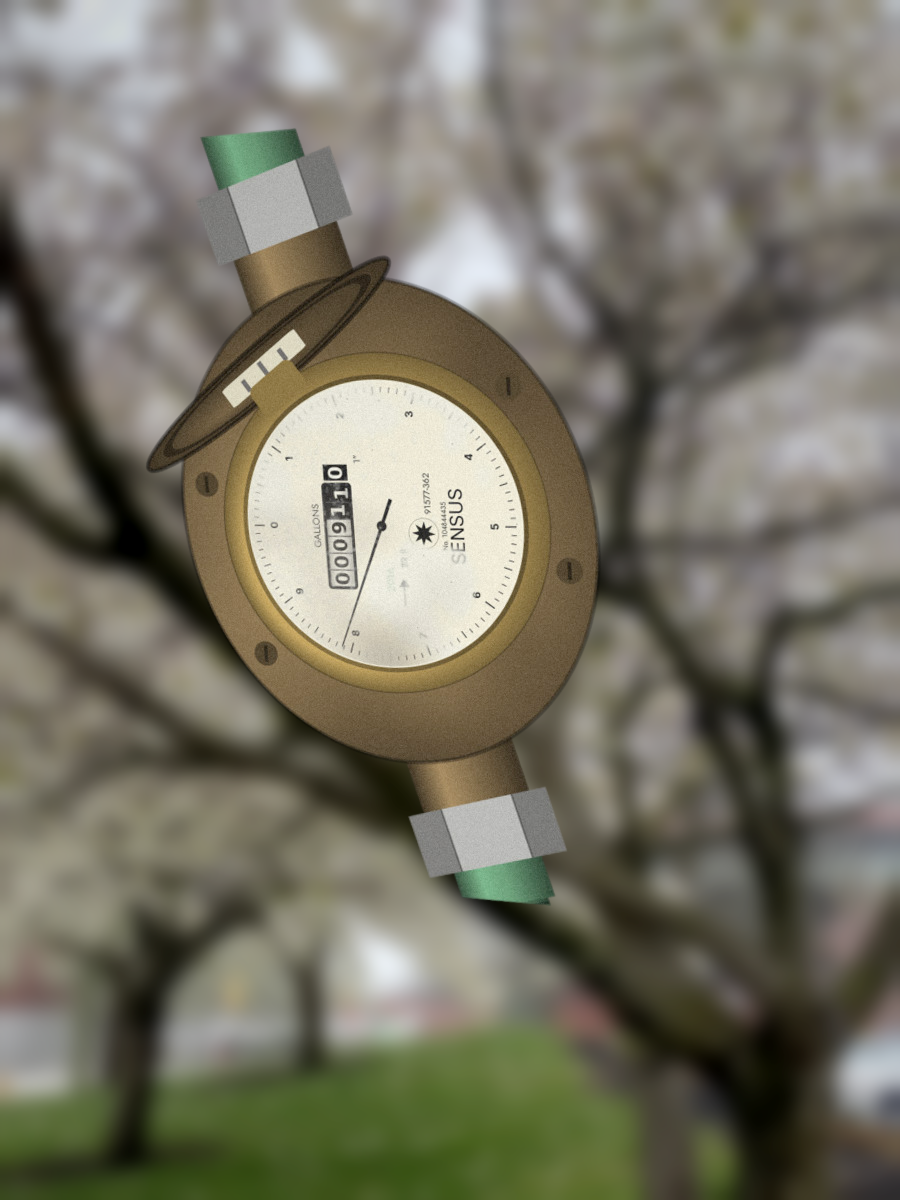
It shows 9108.1 gal
